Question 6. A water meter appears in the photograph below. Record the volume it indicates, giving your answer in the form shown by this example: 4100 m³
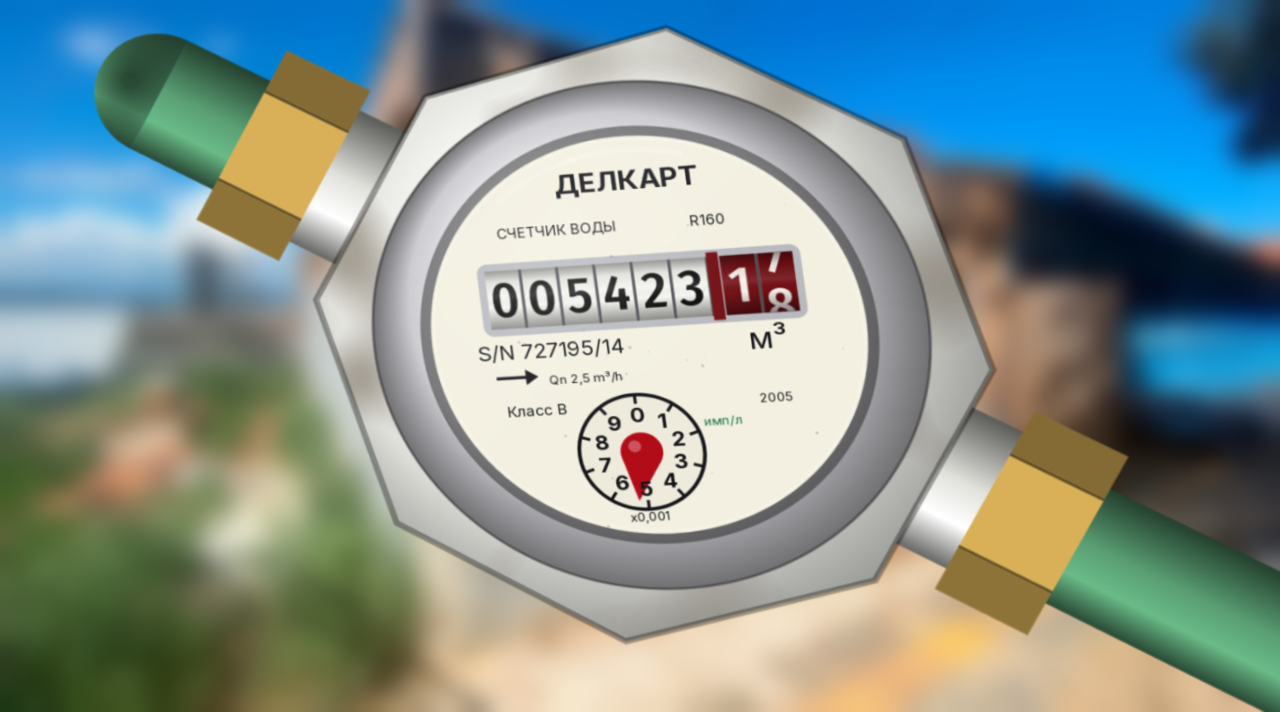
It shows 5423.175 m³
